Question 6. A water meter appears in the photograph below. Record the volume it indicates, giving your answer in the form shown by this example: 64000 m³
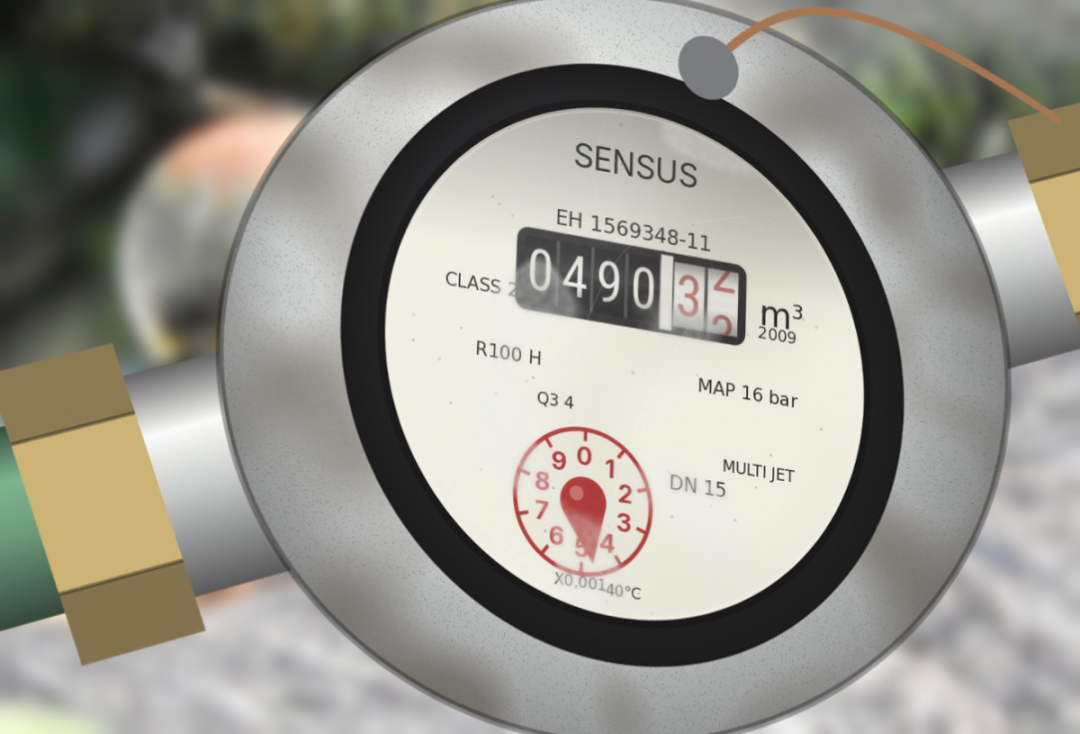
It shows 490.324 m³
